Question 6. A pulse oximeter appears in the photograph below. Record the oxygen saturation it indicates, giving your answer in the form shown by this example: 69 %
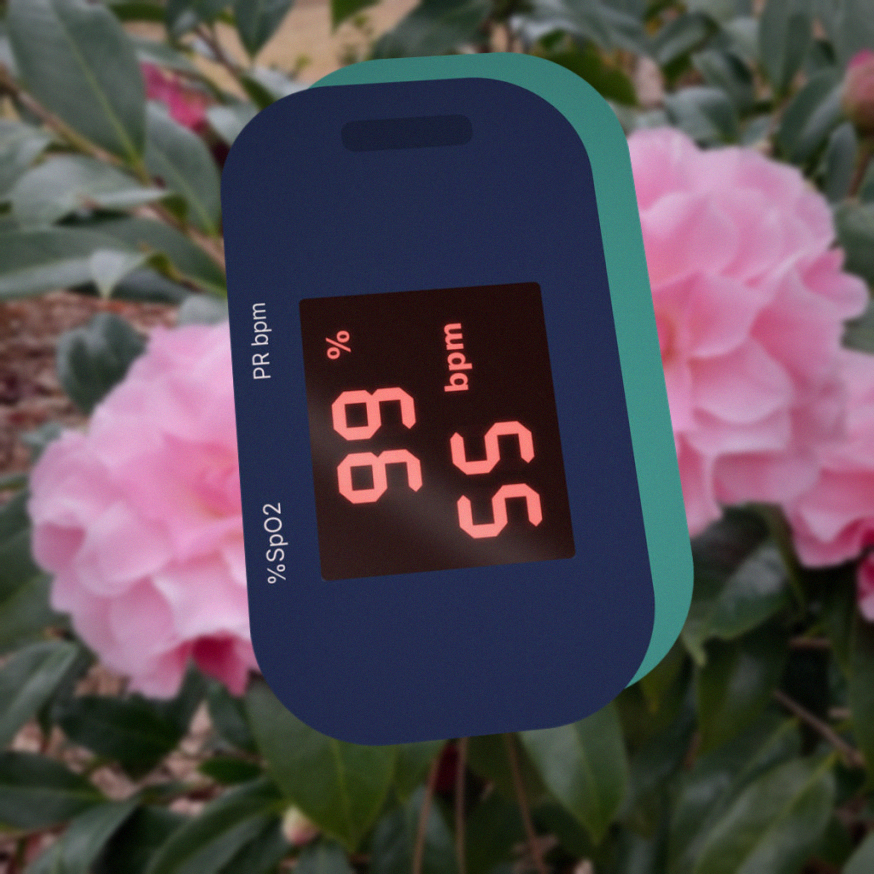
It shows 99 %
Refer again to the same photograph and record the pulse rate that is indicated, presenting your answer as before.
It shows 55 bpm
